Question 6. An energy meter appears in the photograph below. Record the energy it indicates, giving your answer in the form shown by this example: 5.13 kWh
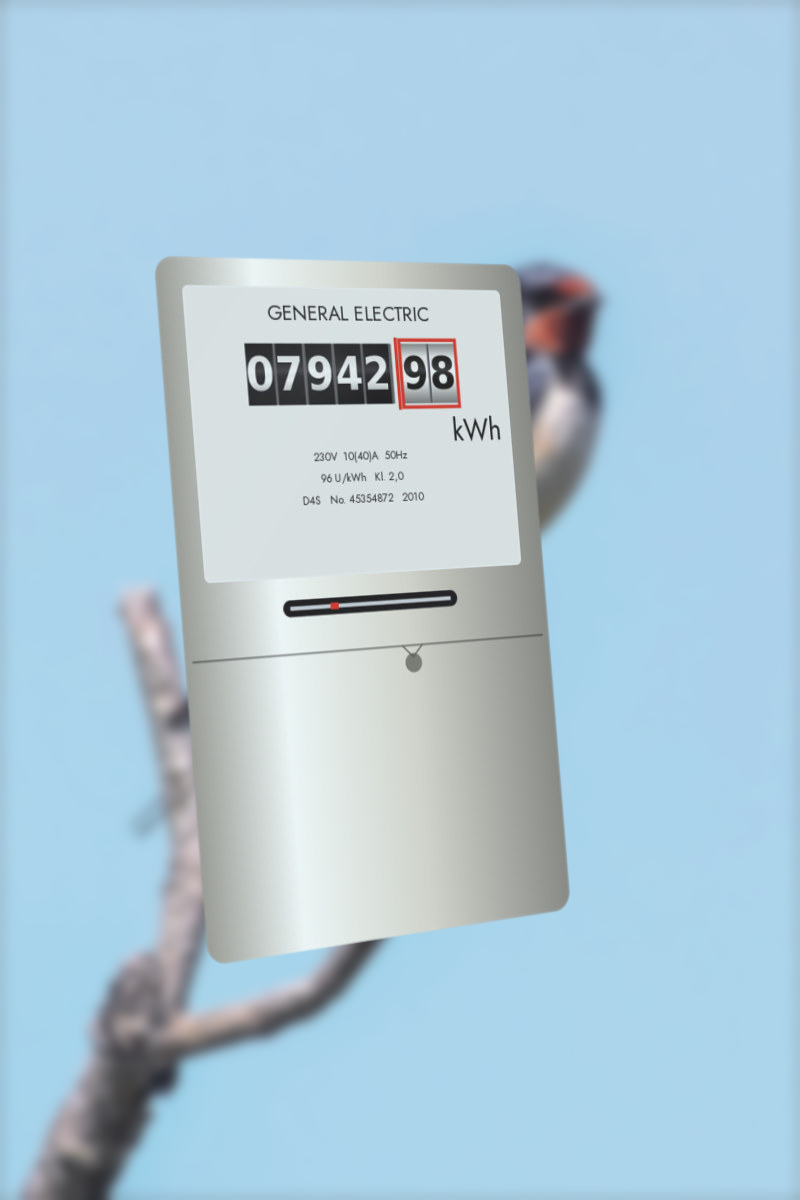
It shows 7942.98 kWh
